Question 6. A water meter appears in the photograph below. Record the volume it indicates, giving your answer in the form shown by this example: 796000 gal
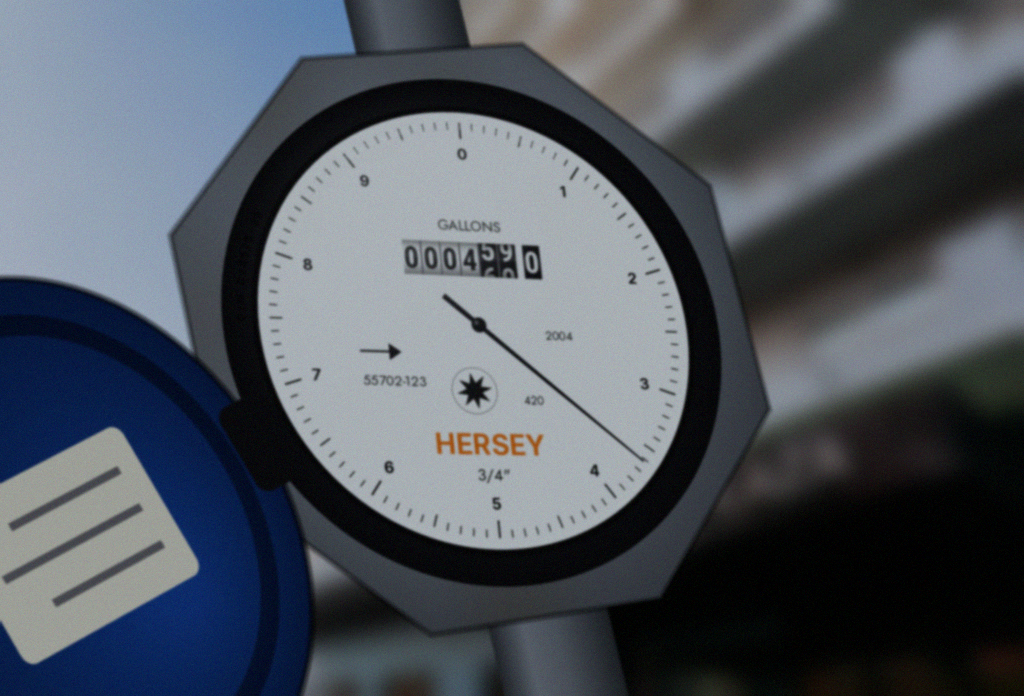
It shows 4593.6 gal
